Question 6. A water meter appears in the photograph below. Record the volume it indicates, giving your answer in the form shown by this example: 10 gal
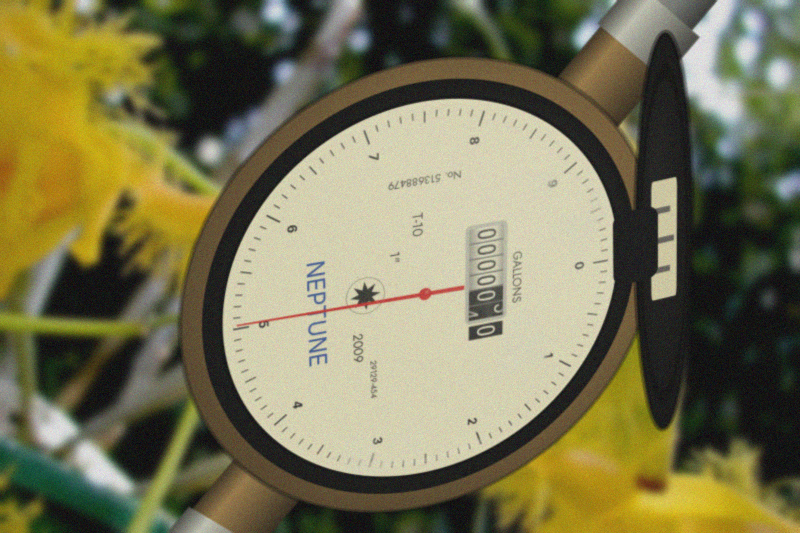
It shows 35.0 gal
